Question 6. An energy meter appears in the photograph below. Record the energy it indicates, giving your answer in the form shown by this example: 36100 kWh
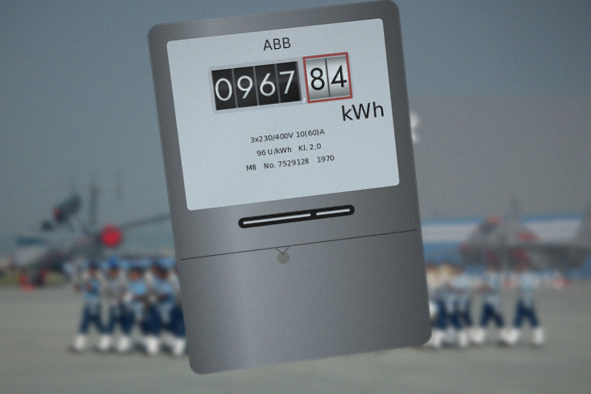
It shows 967.84 kWh
